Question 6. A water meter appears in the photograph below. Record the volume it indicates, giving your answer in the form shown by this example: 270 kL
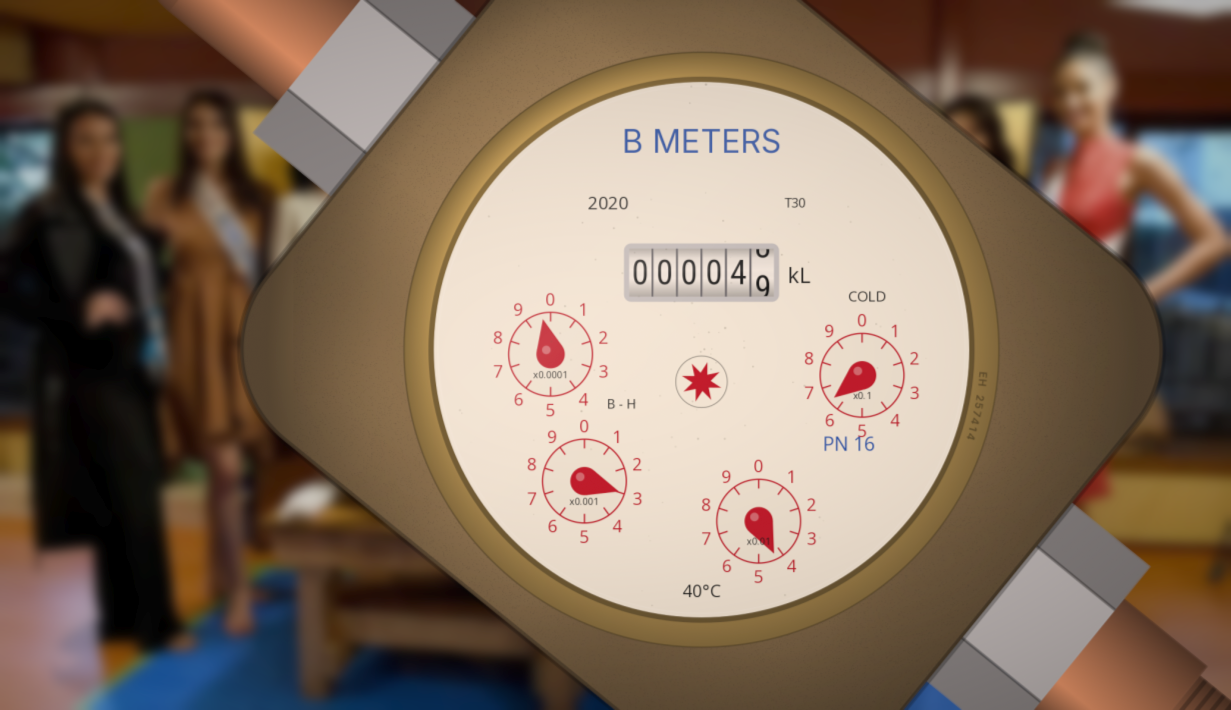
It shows 48.6429 kL
